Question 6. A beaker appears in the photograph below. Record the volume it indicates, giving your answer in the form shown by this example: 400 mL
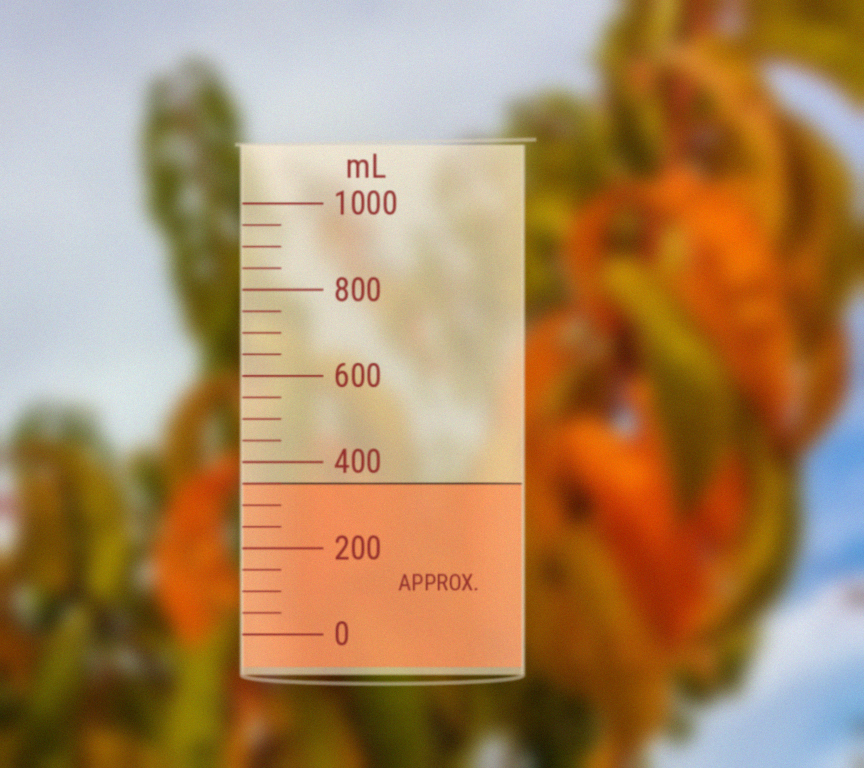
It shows 350 mL
